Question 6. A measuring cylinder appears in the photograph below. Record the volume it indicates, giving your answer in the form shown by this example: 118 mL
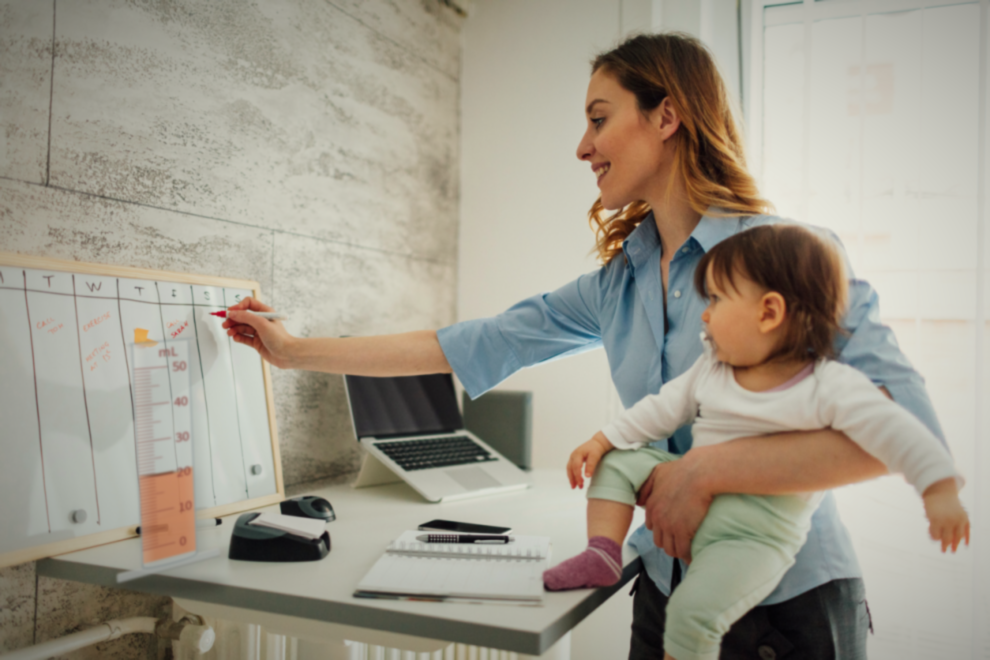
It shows 20 mL
